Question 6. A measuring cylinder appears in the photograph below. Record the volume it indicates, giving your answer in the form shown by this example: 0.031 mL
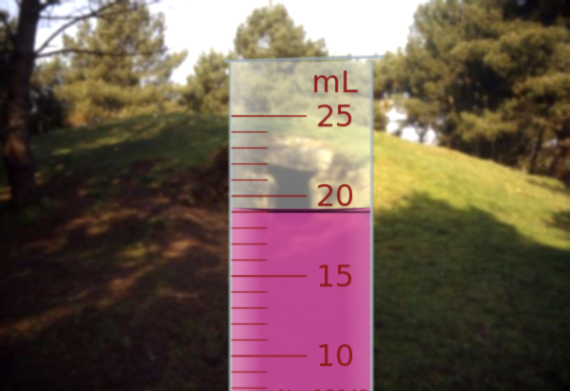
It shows 19 mL
